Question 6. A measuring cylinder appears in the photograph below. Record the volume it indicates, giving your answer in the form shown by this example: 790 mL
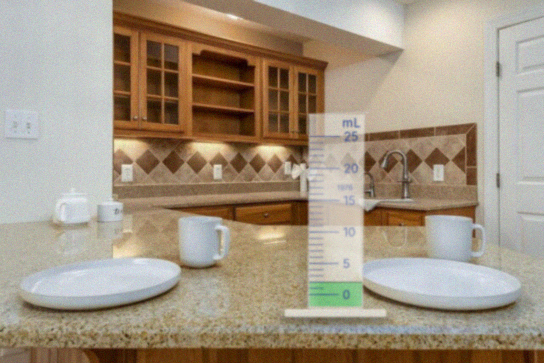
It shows 2 mL
